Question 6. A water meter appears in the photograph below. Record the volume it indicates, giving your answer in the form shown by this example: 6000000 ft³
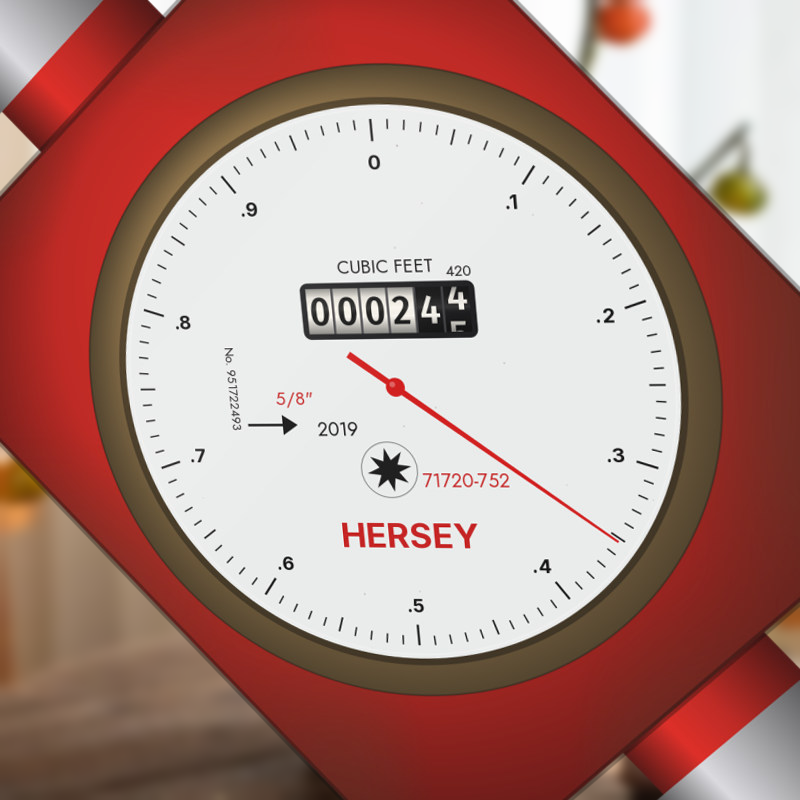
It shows 244.35 ft³
